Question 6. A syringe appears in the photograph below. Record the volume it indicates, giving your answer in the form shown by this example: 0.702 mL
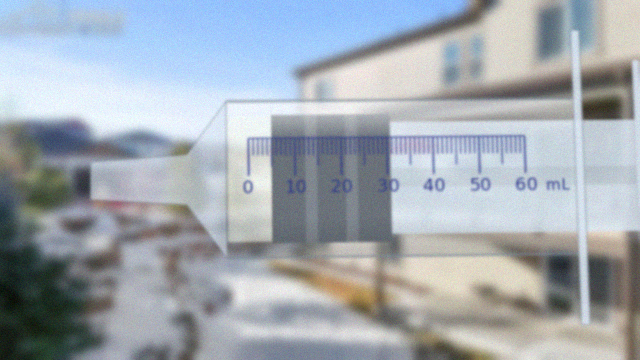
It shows 5 mL
